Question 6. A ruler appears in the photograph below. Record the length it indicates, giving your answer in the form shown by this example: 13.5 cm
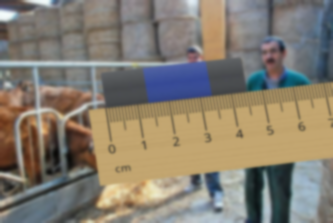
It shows 4.5 cm
